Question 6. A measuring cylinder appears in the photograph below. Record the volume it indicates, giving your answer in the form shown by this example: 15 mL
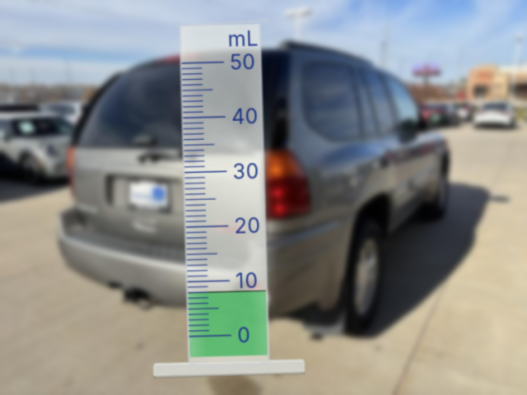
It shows 8 mL
